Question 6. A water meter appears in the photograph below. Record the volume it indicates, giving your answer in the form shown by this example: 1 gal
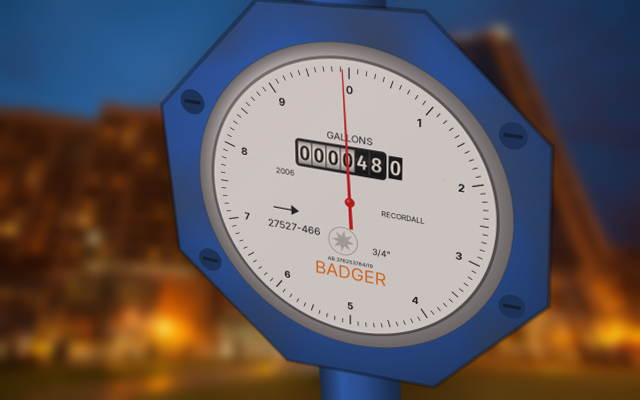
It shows 479.9 gal
